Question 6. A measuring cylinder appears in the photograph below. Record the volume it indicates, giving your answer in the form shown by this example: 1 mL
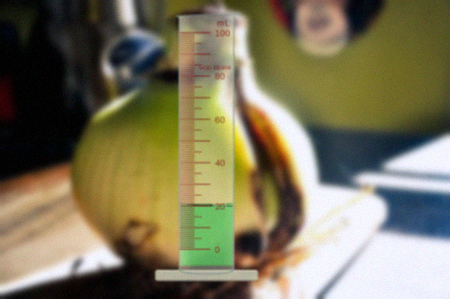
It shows 20 mL
